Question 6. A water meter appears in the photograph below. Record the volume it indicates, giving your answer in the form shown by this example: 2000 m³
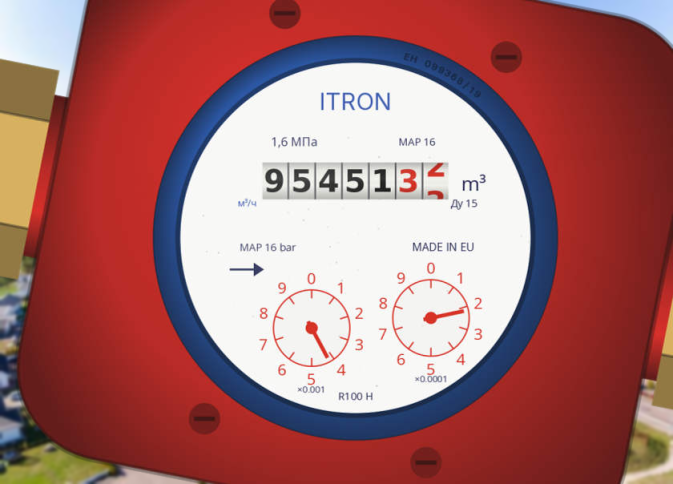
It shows 95451.3242 m³
